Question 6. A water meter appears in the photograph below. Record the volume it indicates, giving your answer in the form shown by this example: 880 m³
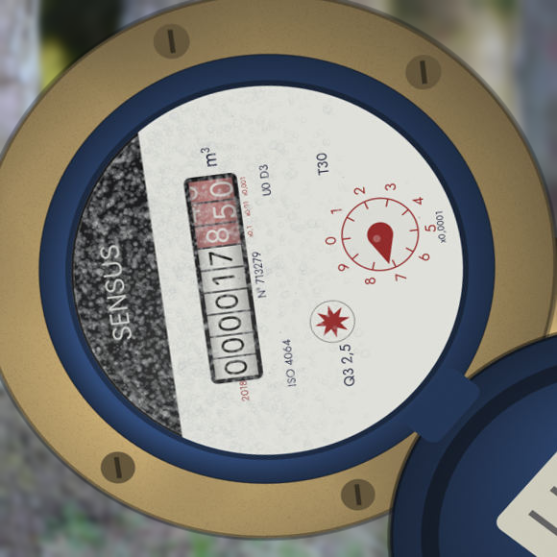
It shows 17.8497 m³
